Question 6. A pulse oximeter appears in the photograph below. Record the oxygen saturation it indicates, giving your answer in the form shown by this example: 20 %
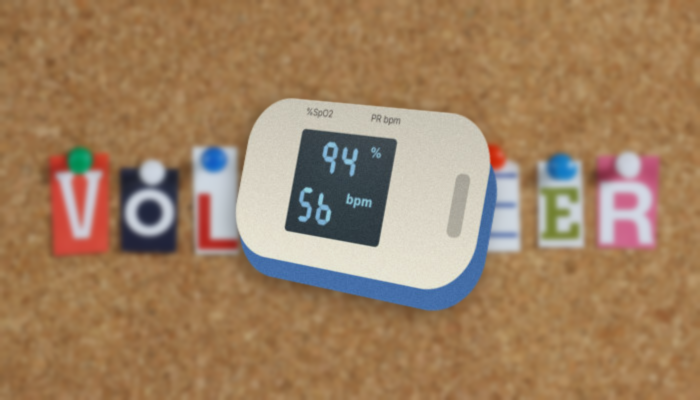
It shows 94 %
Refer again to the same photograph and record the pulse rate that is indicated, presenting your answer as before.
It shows 56 bpm
